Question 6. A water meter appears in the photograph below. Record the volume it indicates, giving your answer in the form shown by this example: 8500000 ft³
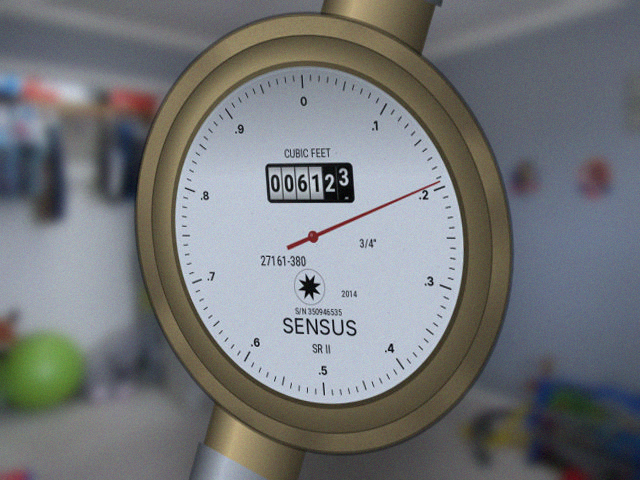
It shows 6123.19 ft³
